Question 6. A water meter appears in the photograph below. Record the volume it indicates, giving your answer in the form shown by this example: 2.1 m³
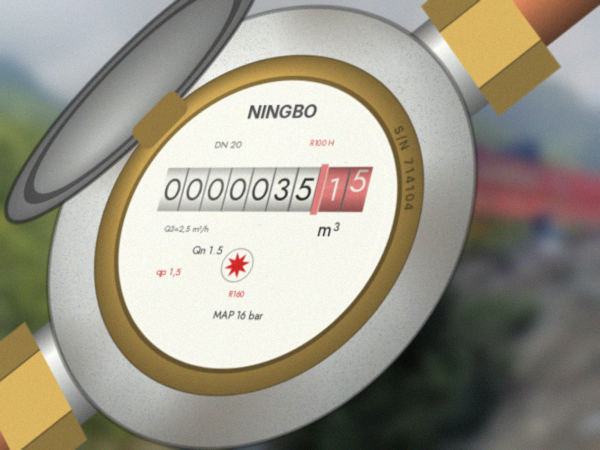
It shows 35.15 m³
